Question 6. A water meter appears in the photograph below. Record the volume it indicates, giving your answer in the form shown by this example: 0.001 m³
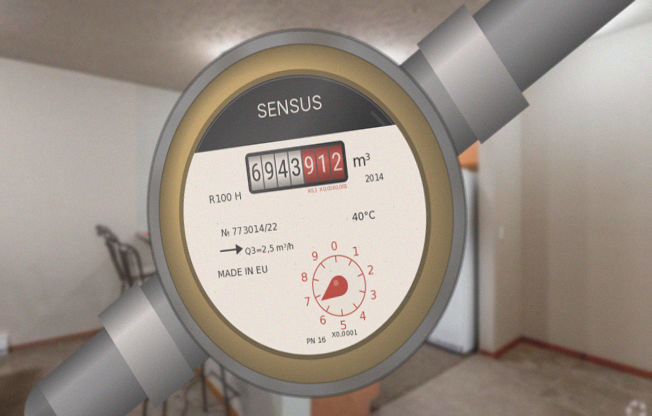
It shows 6943.9126 m³
